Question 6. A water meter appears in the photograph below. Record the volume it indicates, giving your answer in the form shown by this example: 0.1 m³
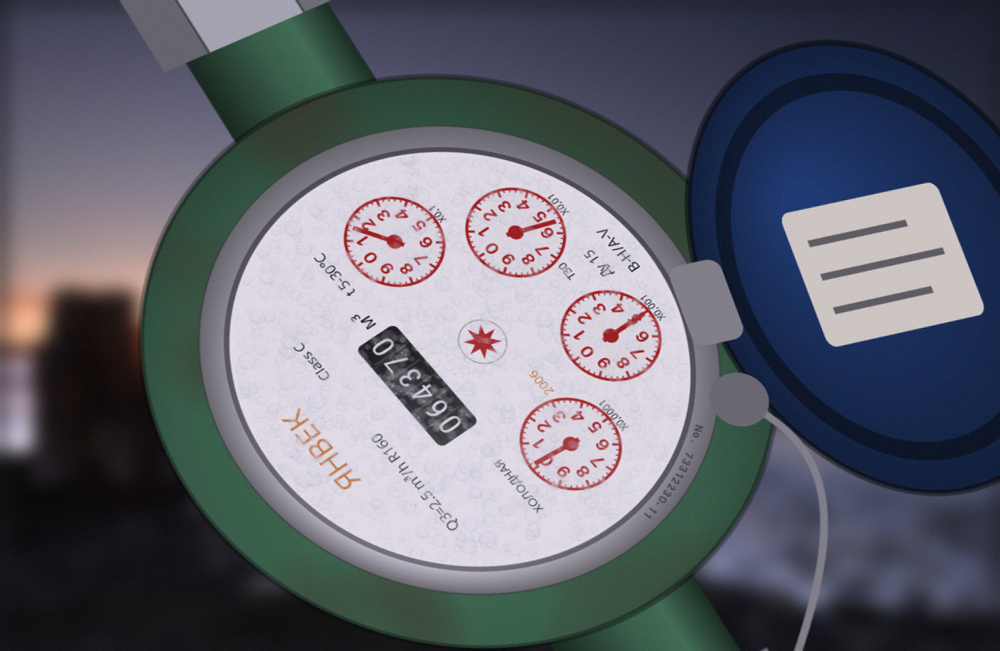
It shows 64370.1550 m³
